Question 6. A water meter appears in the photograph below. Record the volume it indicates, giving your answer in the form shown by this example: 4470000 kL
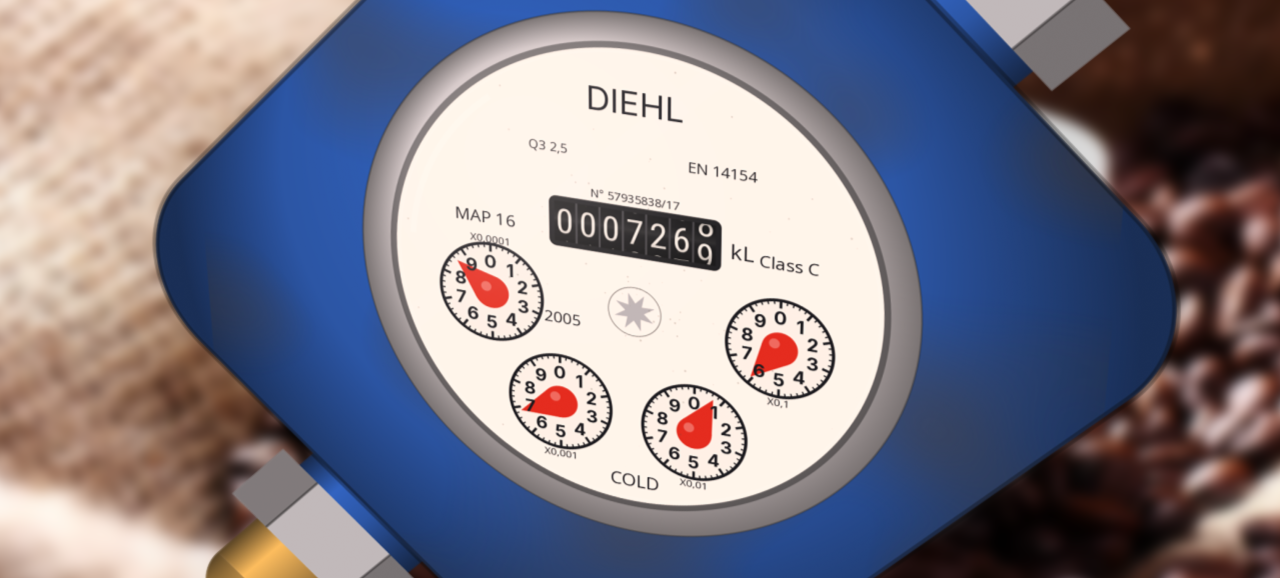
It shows 7268.6068 kL
